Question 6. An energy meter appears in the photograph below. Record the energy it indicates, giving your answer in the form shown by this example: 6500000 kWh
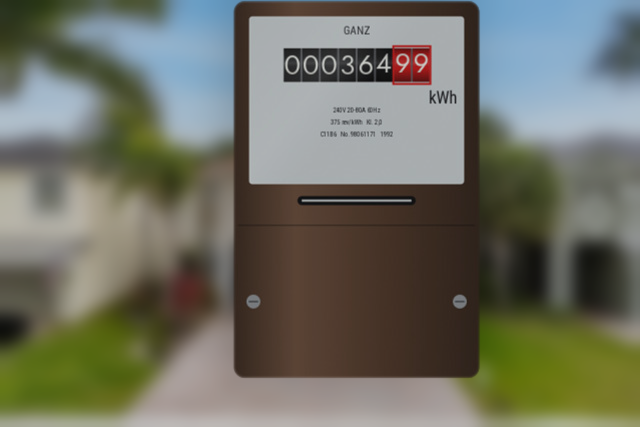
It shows 364.99 kWh
